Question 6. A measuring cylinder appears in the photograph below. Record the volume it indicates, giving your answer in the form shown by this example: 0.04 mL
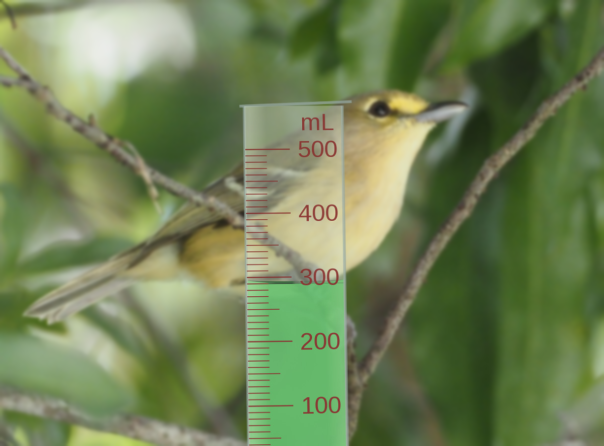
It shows 290 mL
